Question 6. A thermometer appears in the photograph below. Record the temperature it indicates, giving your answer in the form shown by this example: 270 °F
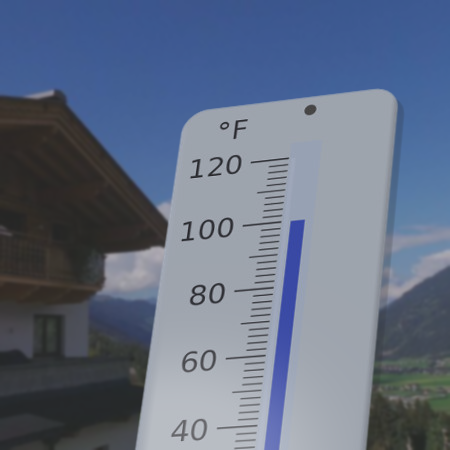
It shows 100 °F
